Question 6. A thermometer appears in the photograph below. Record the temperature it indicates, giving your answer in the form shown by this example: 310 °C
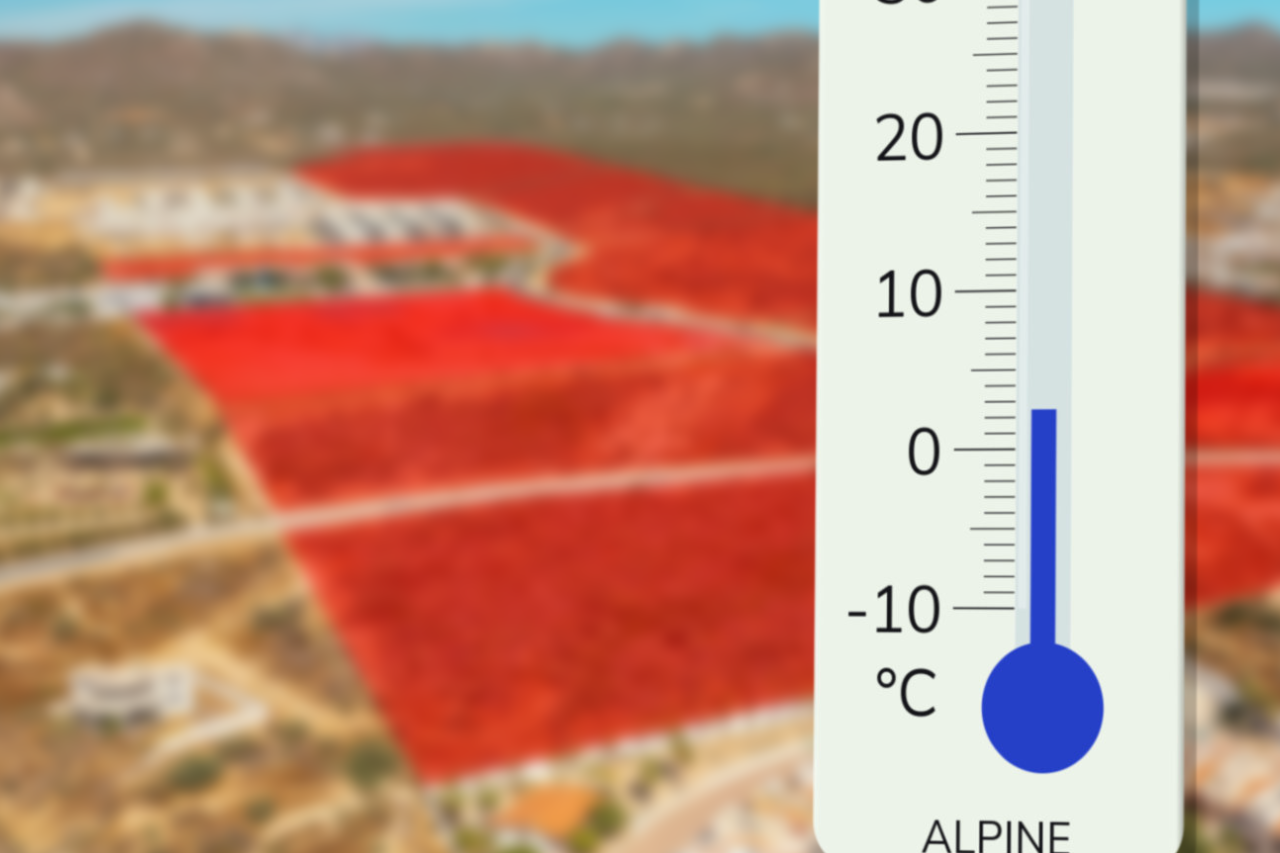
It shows 2.5 °C
